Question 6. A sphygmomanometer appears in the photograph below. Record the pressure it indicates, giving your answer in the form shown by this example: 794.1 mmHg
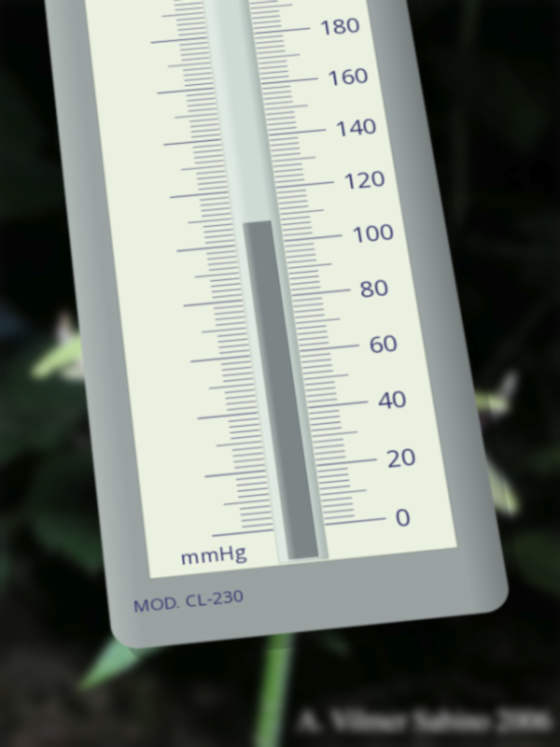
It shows 108 mmHg
